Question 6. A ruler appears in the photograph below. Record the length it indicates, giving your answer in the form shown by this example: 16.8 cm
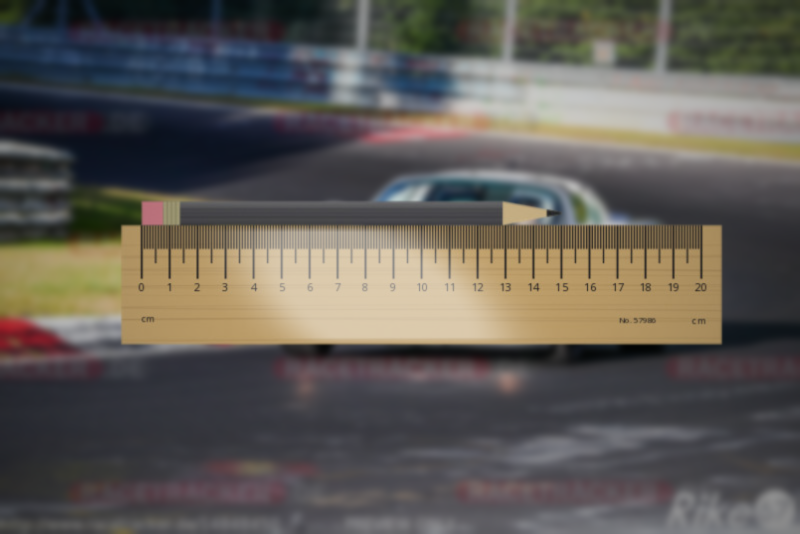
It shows 15 cm
